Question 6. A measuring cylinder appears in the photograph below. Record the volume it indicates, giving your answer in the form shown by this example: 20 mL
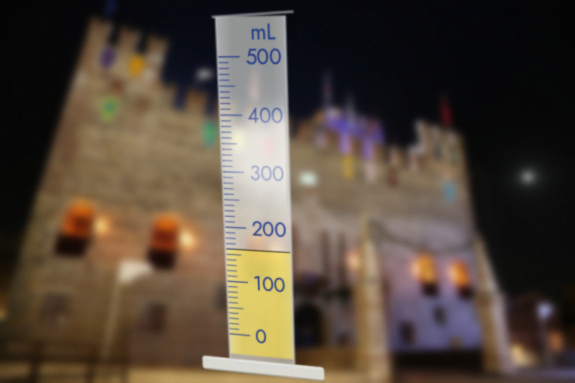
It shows 160 mL
